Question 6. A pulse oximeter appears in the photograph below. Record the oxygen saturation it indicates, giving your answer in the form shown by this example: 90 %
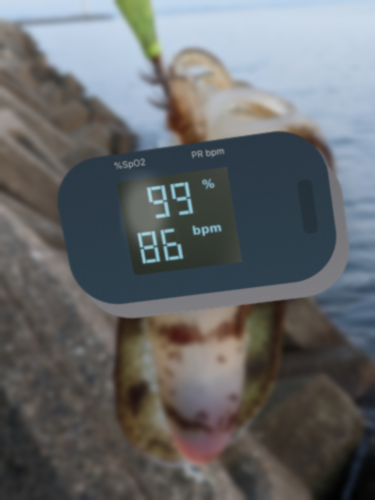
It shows 99 %
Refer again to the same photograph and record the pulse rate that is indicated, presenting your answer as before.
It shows 86 bpm
